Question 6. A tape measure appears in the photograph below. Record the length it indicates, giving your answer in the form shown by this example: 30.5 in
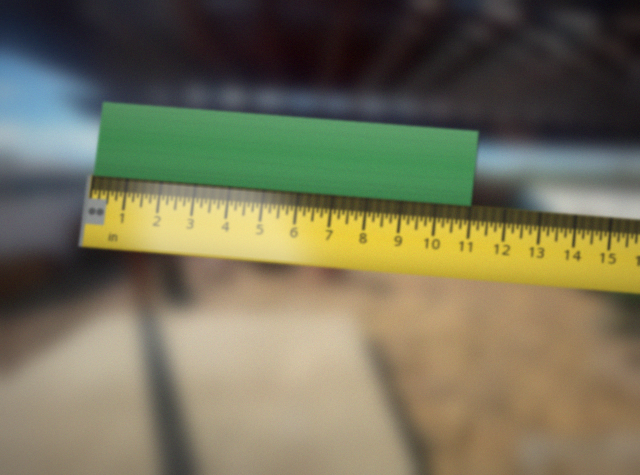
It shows 11 in
